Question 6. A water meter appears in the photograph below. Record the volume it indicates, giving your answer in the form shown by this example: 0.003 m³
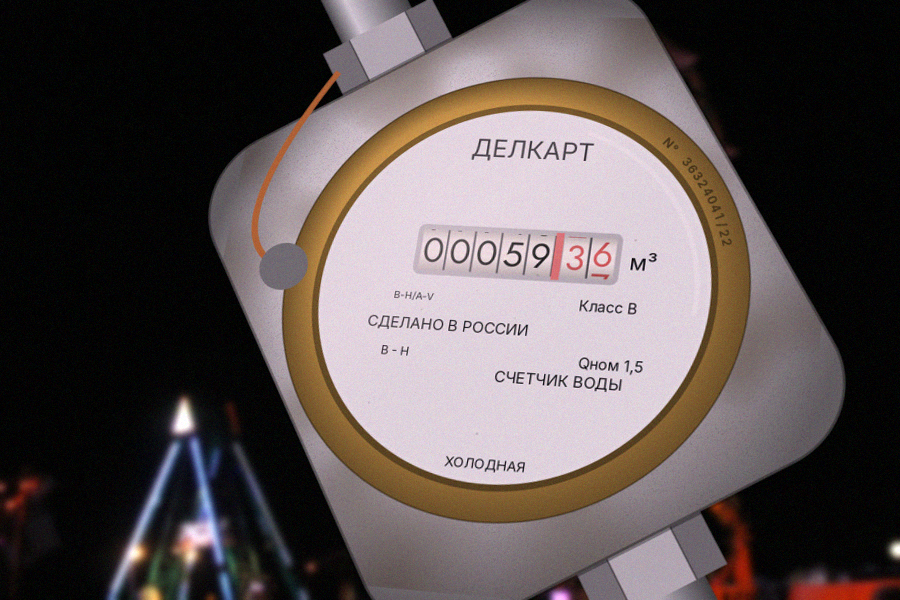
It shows 59.36 m³
